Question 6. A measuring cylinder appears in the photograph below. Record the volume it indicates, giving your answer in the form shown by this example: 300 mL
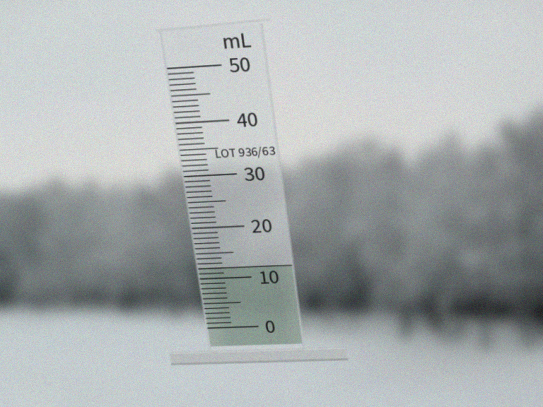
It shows 12 mL
